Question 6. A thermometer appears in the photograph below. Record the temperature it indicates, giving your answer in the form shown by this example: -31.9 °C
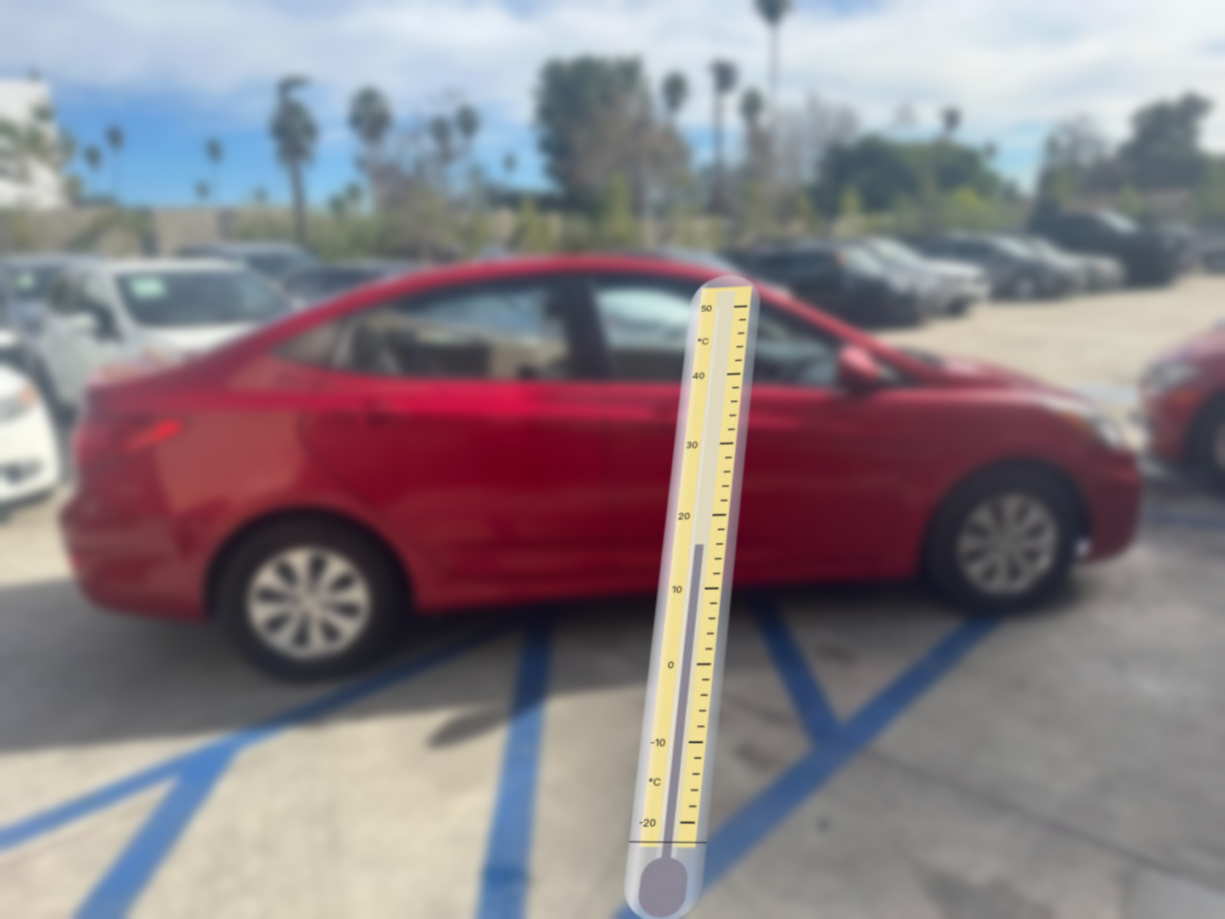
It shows 16 °C
